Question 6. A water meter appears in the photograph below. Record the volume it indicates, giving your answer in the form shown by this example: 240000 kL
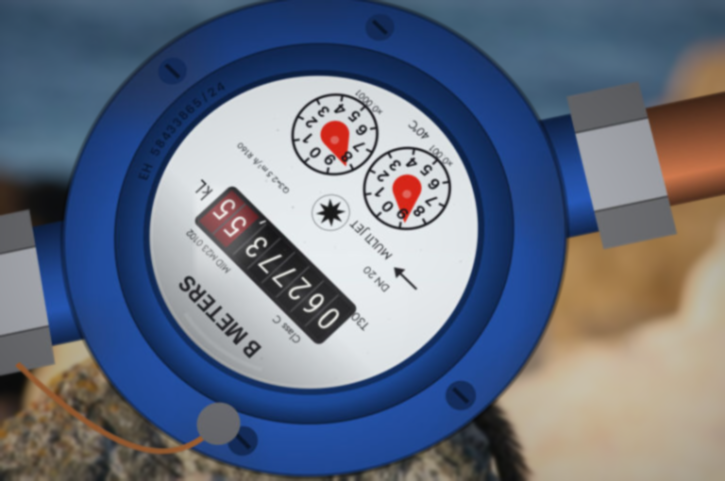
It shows 62773.5488 kL
